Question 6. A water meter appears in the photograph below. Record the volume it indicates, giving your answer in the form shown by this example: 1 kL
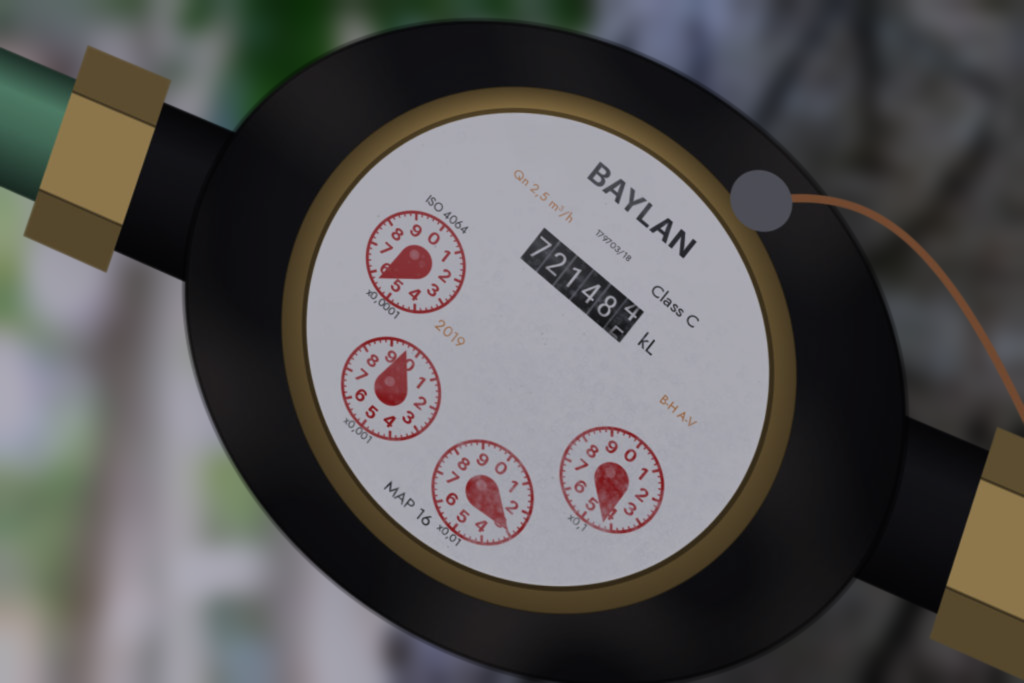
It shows 721484.4295 kL
